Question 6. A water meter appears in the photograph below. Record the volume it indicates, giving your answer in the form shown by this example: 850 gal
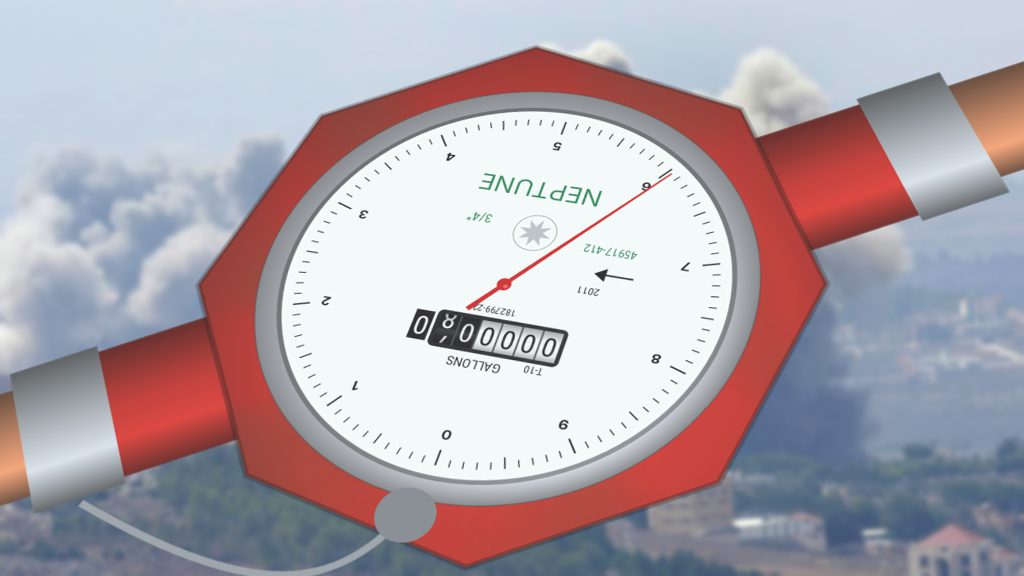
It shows 76.0 gal
